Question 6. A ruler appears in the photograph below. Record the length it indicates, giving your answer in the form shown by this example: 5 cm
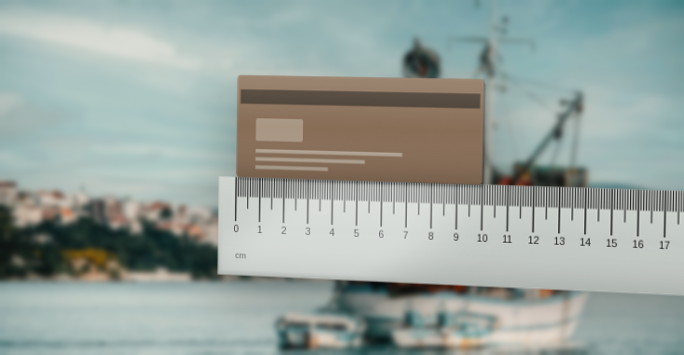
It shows 10 cm
